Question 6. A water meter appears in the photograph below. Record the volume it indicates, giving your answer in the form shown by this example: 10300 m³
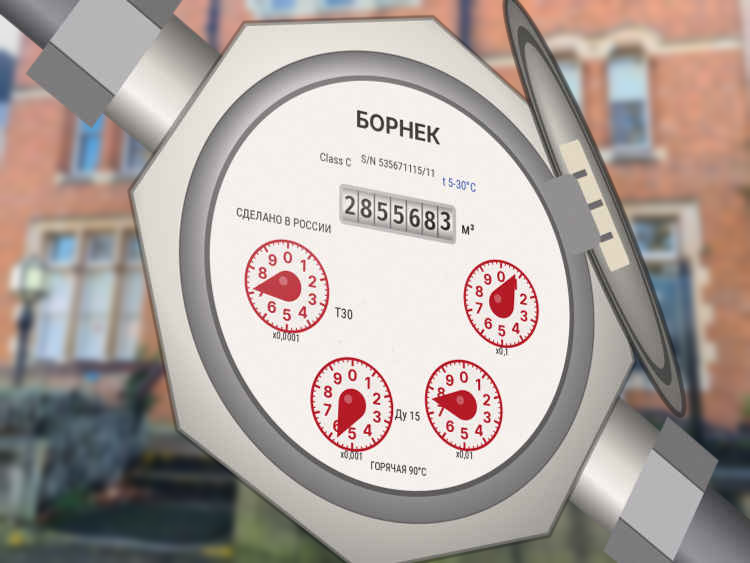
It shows 2855683.0757 m³
